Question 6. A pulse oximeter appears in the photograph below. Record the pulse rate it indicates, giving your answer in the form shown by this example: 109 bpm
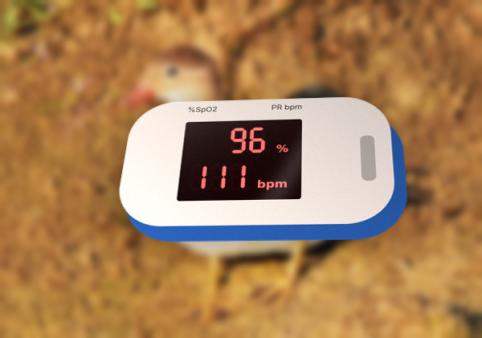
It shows 111 bpm
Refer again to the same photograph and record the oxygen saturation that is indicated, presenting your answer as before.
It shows 96 %
